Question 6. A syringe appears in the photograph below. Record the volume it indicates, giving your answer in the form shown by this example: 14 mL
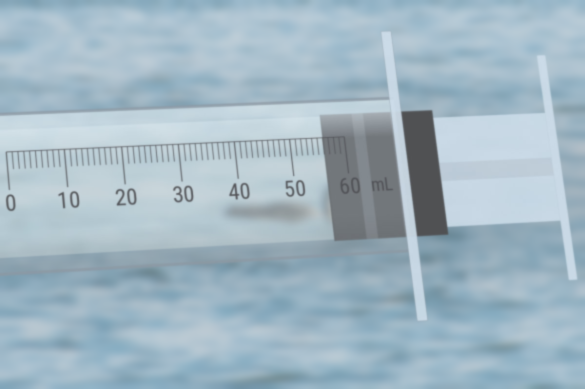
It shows 56 mL
